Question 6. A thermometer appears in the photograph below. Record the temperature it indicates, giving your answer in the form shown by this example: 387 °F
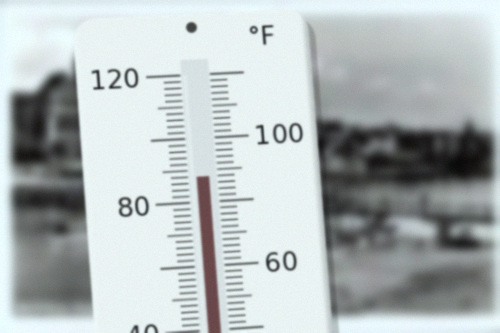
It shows 88 °F
